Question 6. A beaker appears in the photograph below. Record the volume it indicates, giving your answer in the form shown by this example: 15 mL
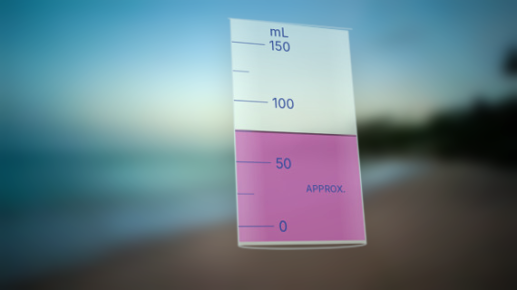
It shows 75 mL
